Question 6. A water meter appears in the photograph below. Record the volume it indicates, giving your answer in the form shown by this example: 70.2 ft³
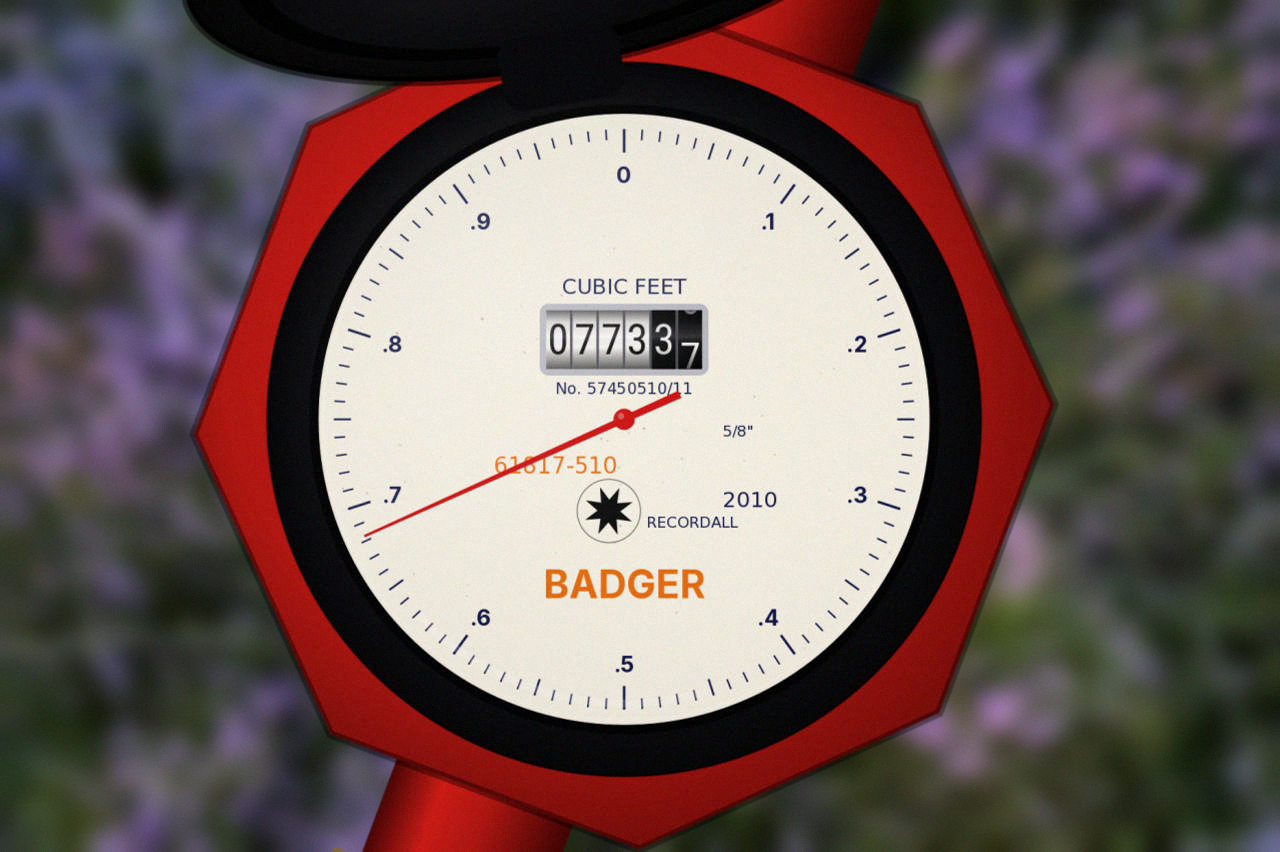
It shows 77336.68 ft³
